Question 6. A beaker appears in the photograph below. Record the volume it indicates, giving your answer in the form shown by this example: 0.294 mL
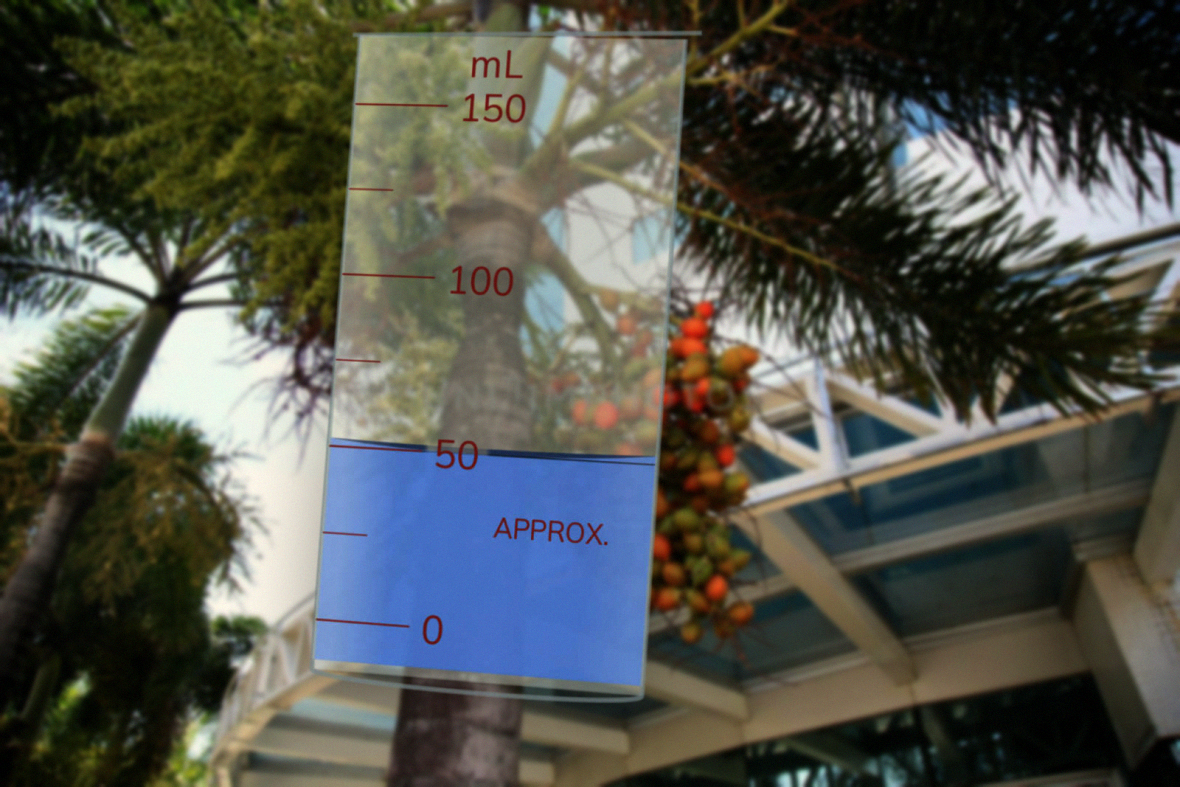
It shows 50 mL
